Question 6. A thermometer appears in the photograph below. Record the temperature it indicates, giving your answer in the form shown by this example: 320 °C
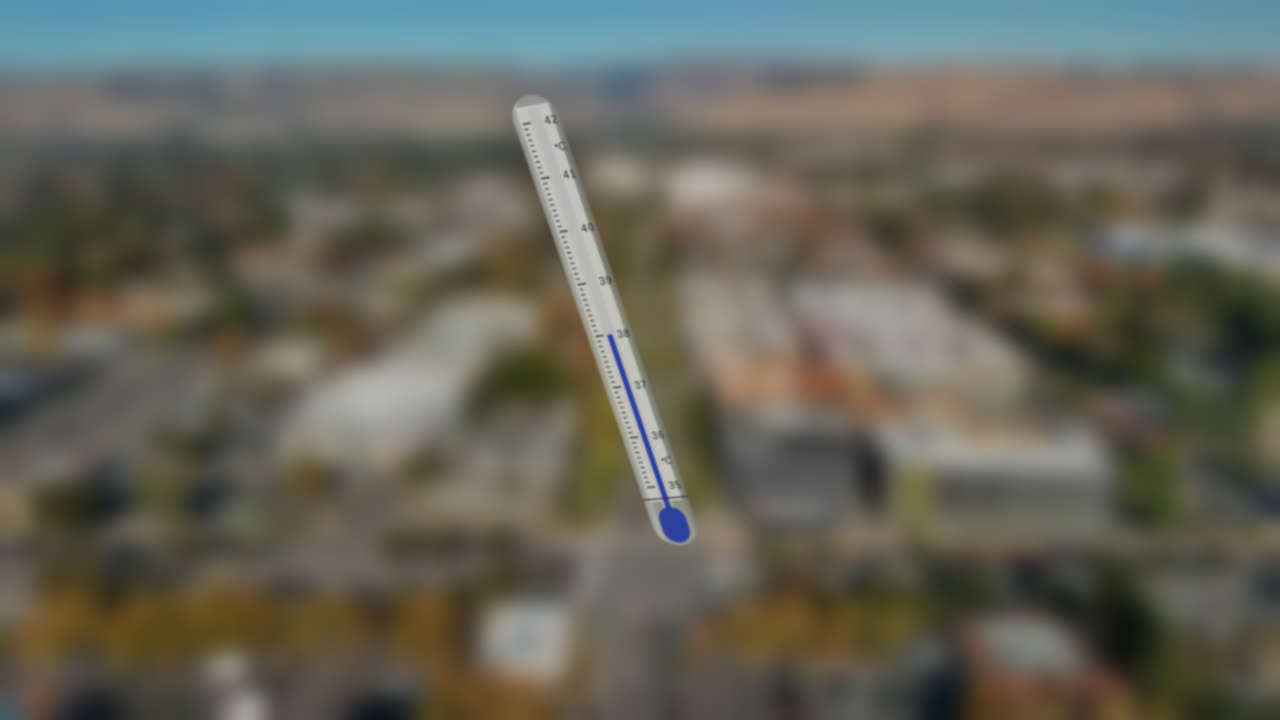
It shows 38 °C
